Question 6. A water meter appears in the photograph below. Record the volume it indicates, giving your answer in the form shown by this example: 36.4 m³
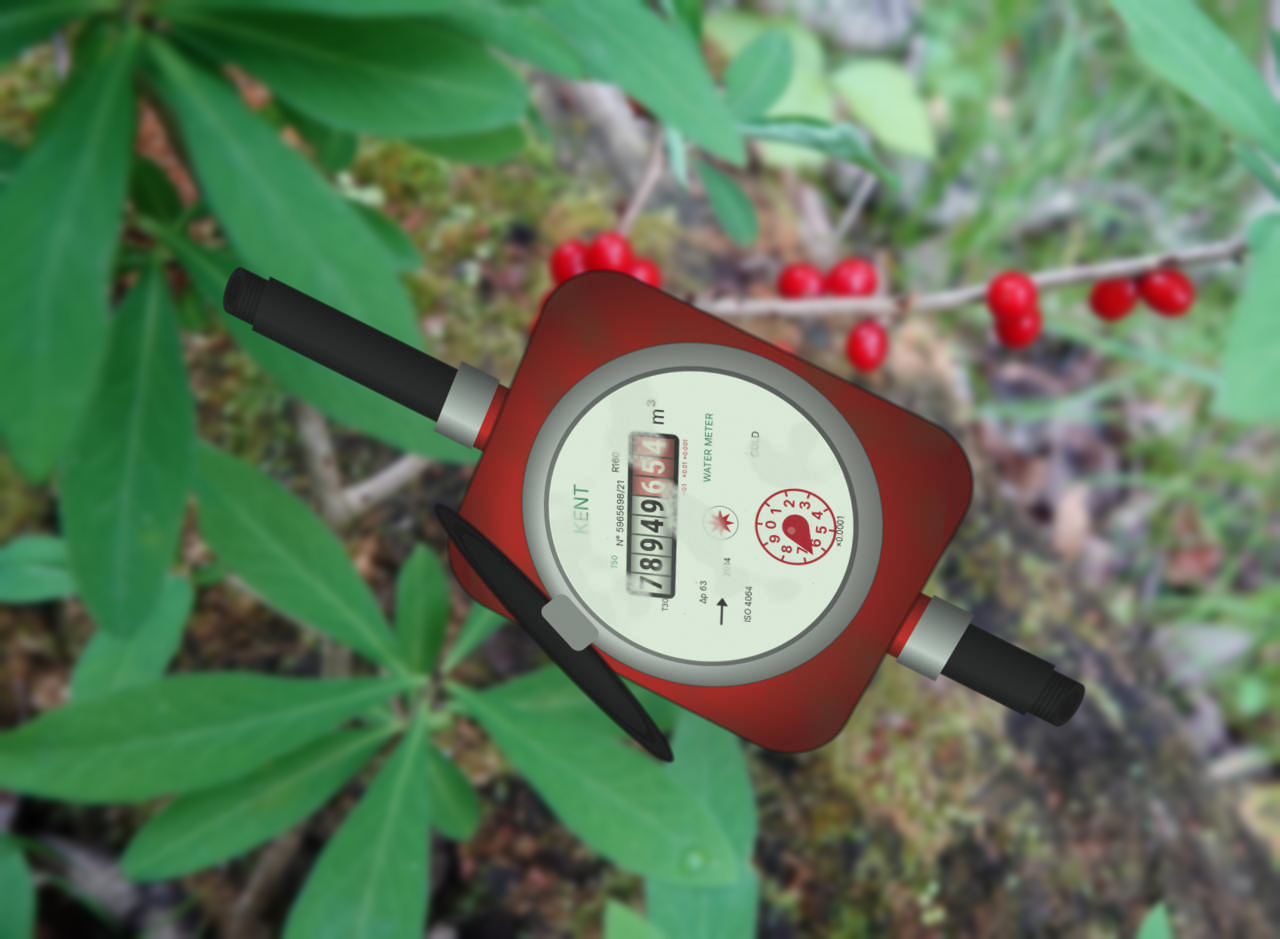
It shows 78949.6546 m³
